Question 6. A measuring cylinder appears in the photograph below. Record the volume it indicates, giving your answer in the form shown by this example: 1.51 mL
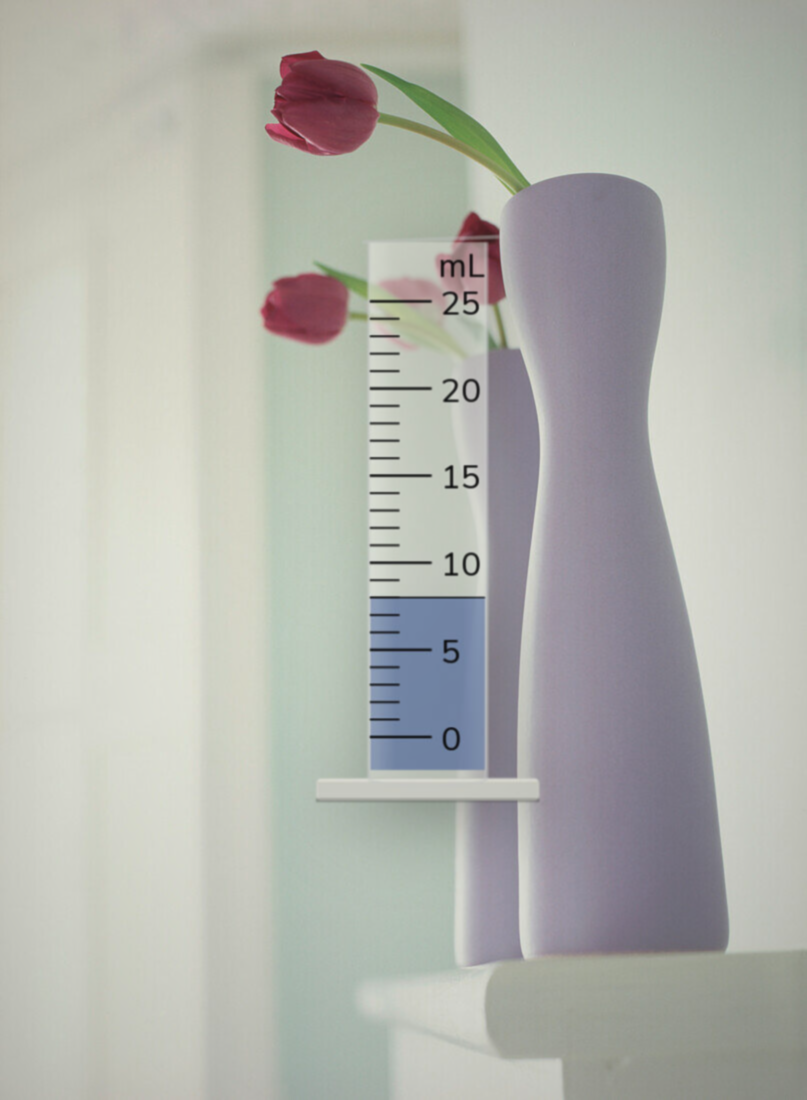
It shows 8 mL
